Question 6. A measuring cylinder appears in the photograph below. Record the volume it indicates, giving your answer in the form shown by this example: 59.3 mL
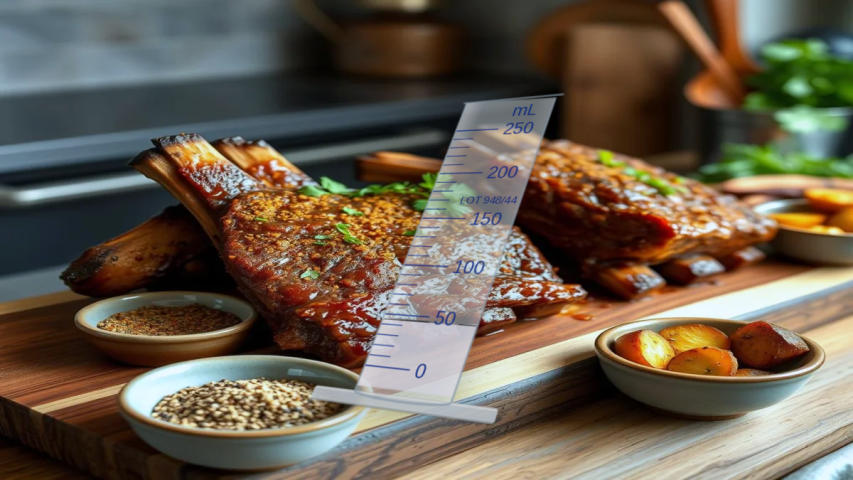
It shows 45 mL
